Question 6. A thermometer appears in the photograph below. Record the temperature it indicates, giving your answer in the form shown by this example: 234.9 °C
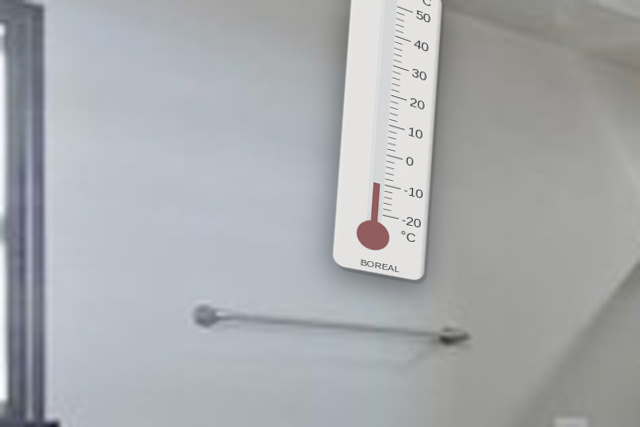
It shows -10 °C
